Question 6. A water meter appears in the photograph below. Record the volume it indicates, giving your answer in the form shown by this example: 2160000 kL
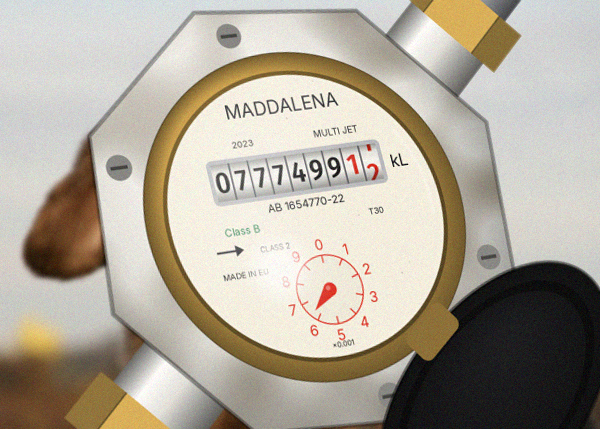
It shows 777499.116 kL
